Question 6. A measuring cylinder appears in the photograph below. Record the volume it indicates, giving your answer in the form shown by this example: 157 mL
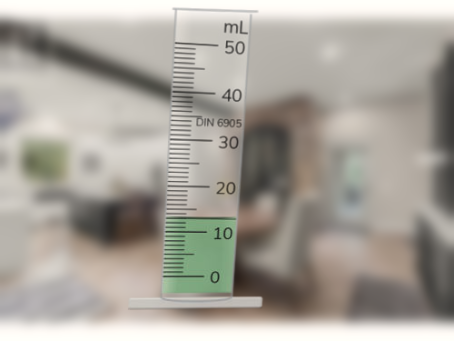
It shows 13 mL
